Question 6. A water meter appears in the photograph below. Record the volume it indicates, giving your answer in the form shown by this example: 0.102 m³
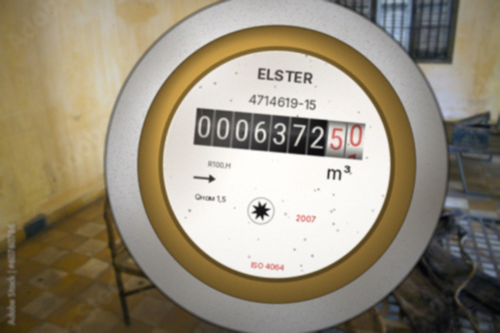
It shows 6372.50 m³
